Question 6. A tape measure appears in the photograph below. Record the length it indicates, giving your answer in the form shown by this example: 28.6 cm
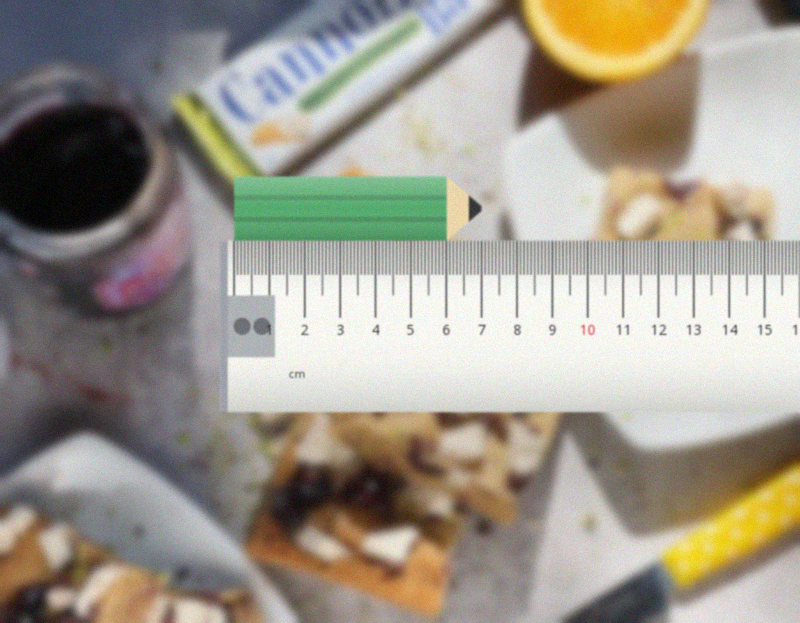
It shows 7 cm
